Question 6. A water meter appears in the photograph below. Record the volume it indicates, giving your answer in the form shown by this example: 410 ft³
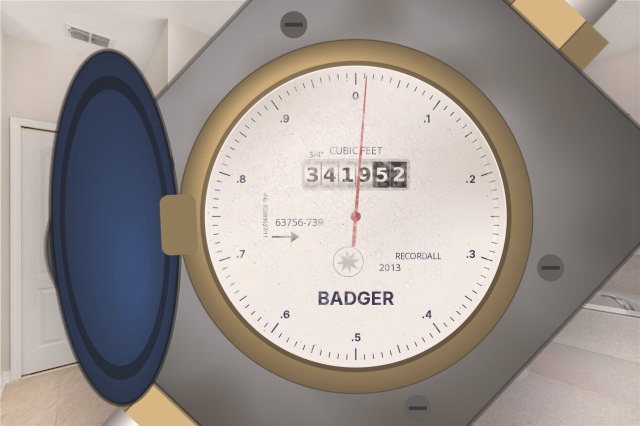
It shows 341952.01 ft³
